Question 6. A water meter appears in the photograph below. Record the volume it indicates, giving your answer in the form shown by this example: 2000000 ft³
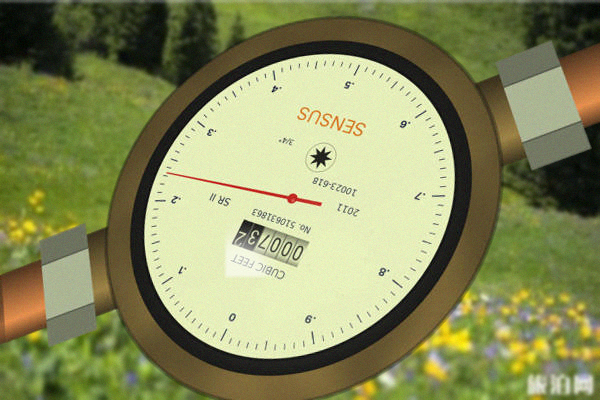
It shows 732.23 ft³
